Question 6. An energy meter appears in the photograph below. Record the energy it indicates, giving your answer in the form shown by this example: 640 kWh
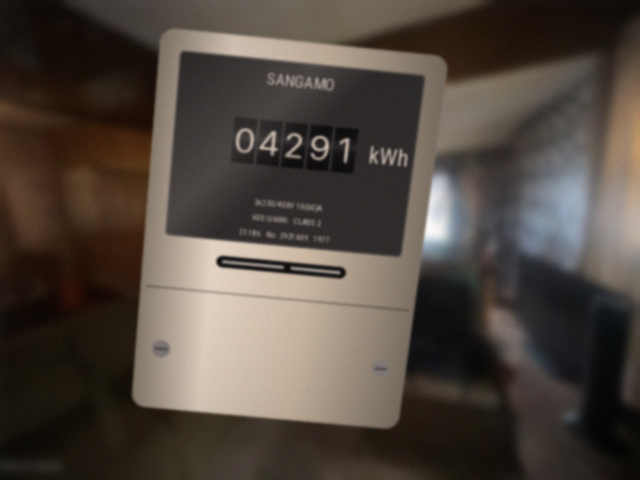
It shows 4291 kWh
